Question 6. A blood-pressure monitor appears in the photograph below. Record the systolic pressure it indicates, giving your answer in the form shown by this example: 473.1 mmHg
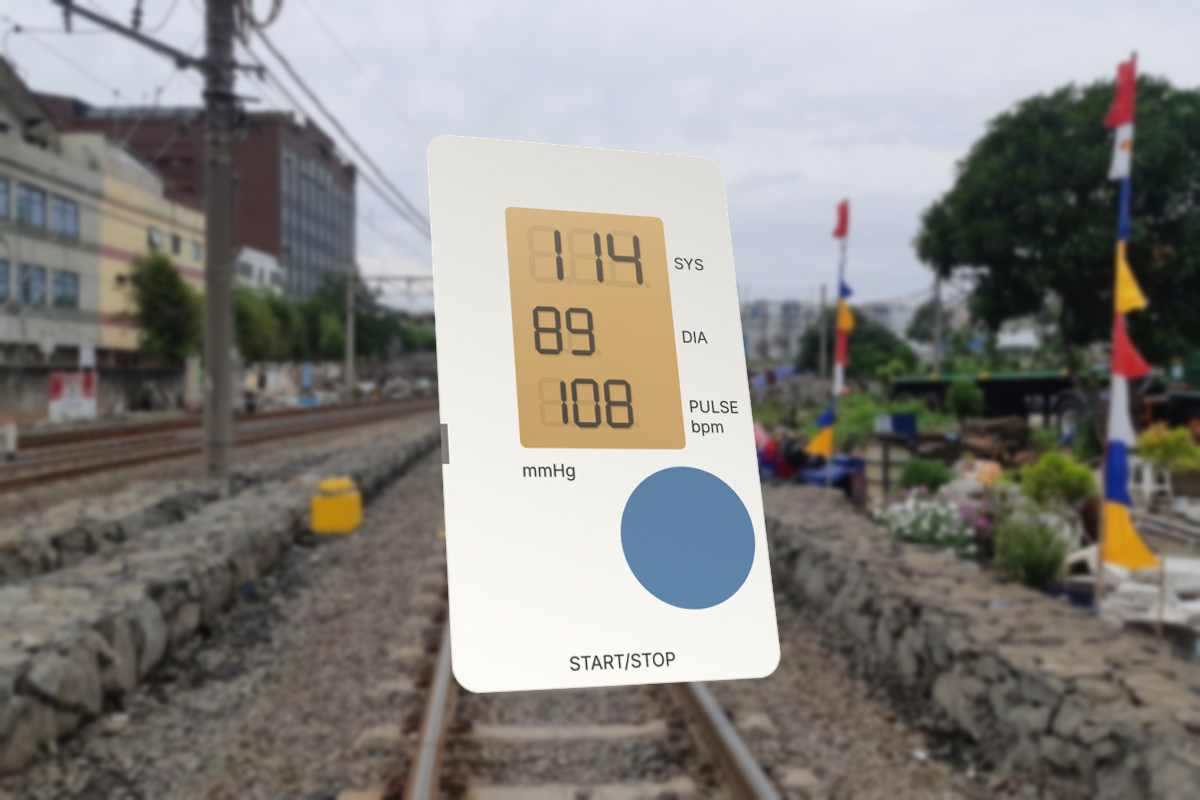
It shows 114 mmHg
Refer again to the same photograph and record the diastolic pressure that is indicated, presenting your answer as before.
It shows 89 mmHg
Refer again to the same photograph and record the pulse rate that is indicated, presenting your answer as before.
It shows 108 bpm
